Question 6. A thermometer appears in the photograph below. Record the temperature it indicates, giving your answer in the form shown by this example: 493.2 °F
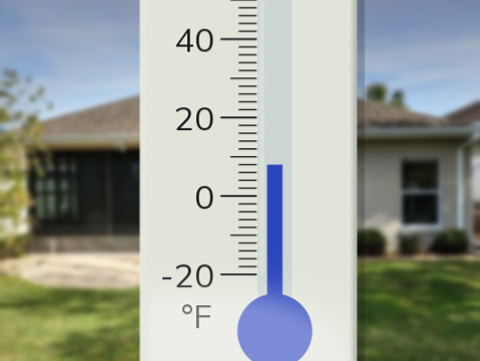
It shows 8 °F
